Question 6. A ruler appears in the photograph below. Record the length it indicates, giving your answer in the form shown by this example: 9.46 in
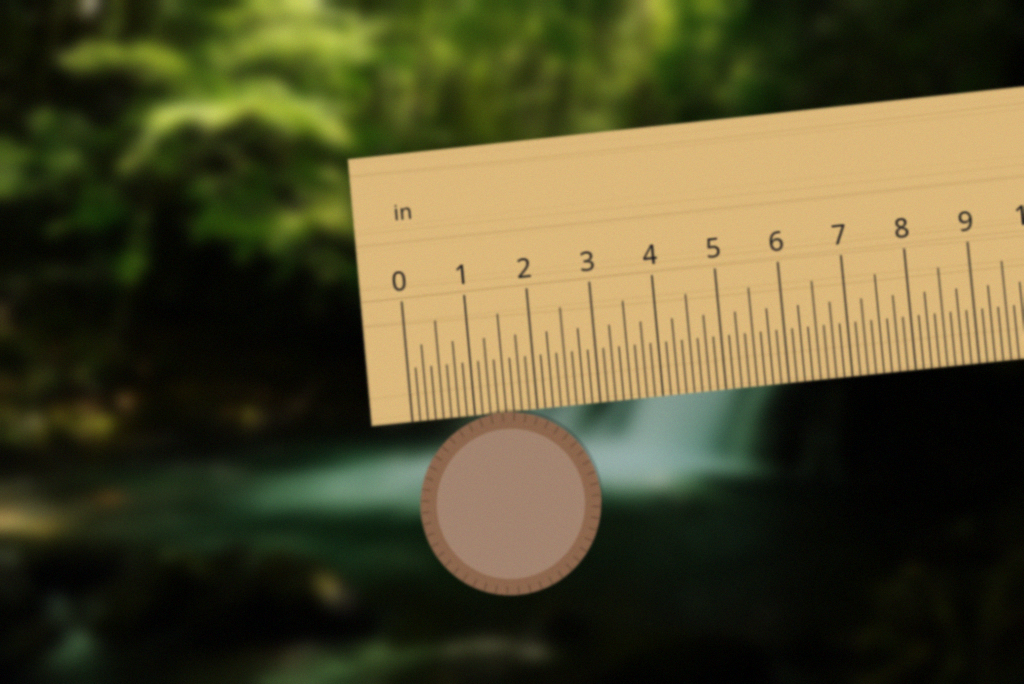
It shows 2.875 in
